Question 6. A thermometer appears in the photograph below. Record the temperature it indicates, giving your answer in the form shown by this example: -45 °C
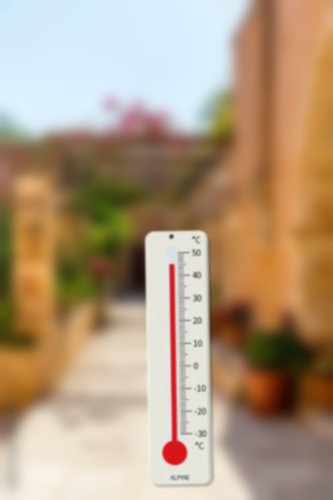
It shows 45 °C
